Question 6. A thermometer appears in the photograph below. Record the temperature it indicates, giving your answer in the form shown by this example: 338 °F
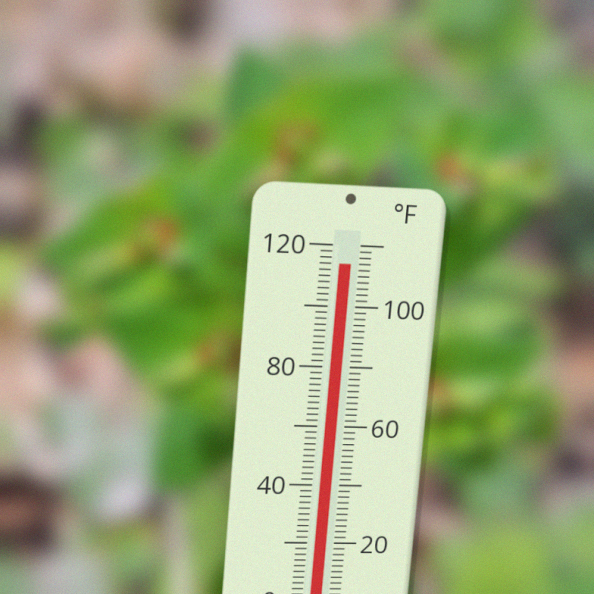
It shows 114 °F
